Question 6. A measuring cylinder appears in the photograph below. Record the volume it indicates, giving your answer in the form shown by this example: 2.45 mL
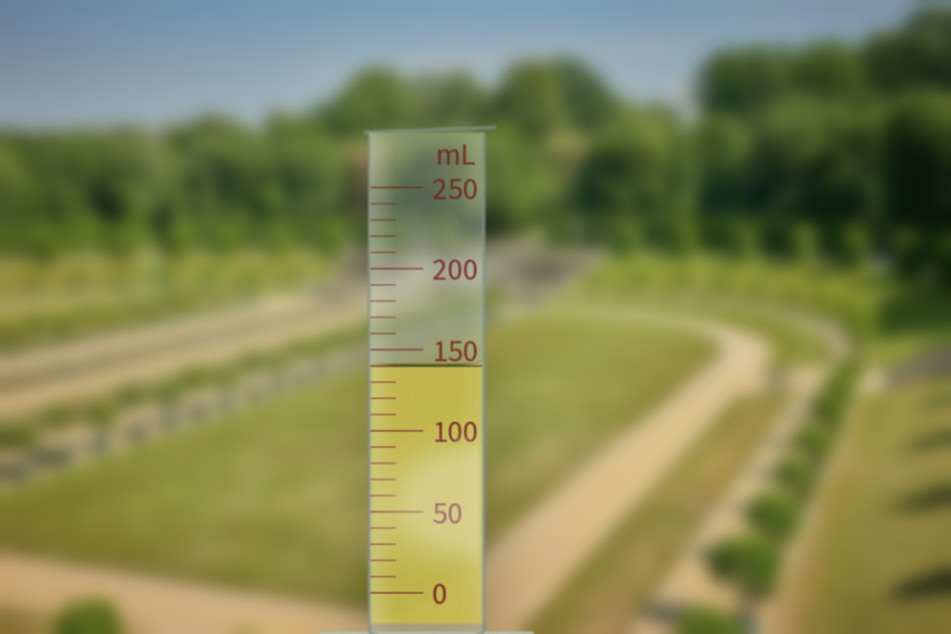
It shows 140 mL
